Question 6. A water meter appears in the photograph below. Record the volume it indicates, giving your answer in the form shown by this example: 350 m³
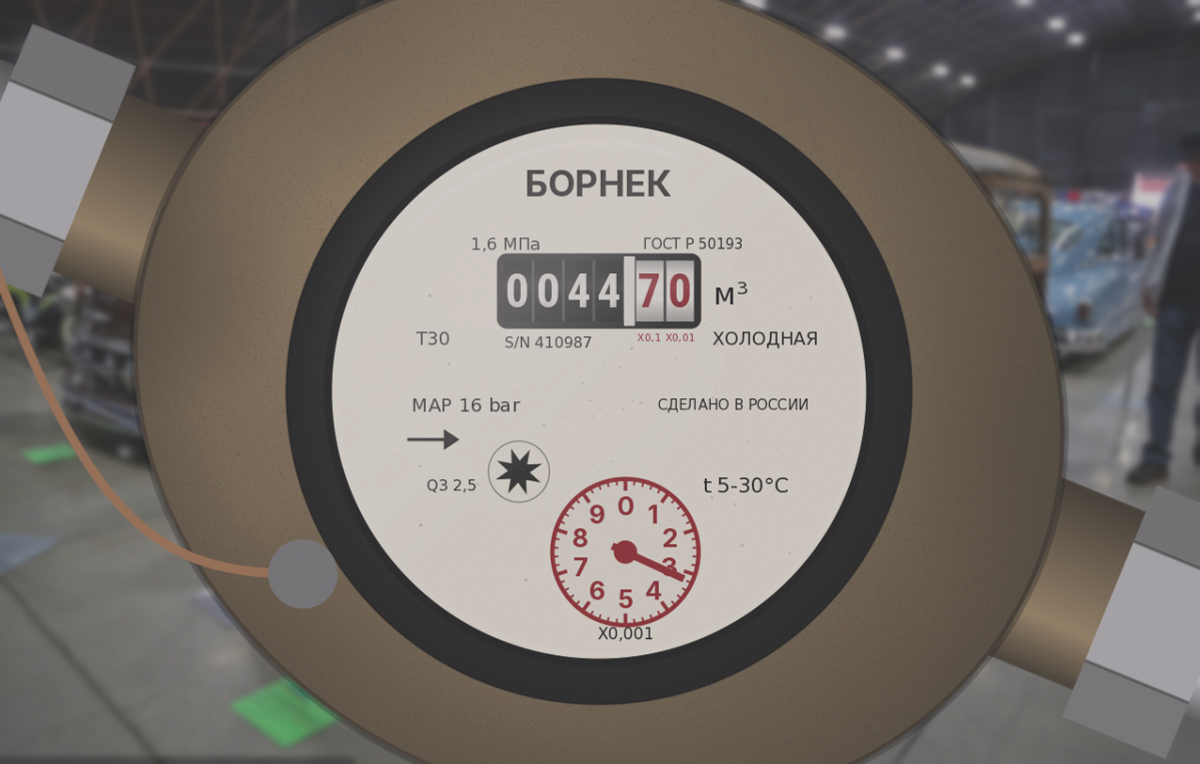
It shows 44.703 m³
